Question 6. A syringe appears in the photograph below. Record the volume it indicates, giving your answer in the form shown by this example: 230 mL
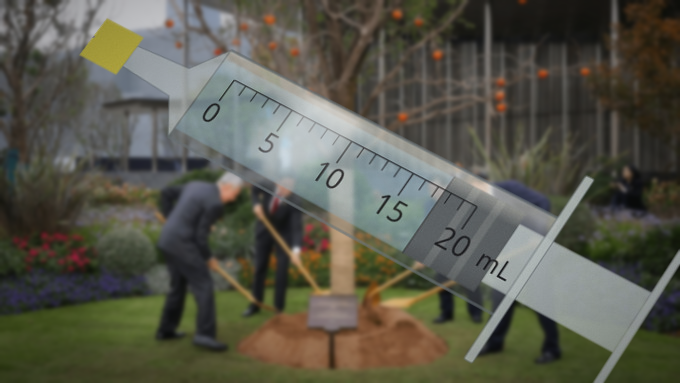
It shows 17.5 mL
